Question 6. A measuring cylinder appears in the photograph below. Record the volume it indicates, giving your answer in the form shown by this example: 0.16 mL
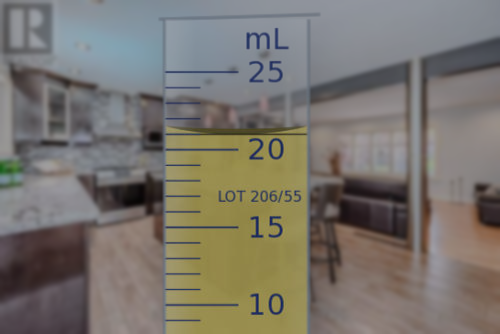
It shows 21 mL
